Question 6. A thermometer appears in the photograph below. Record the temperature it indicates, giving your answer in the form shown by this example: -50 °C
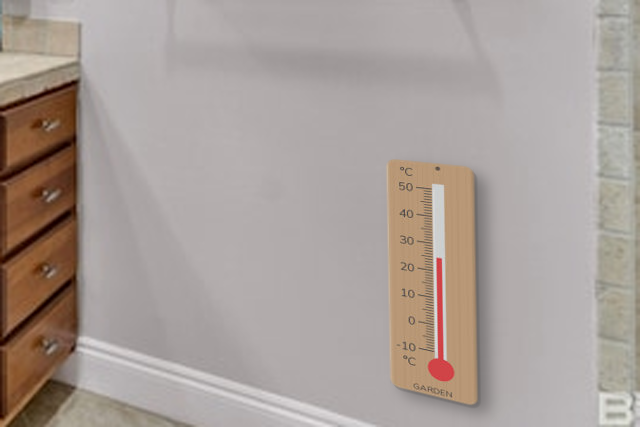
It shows 25 °C
